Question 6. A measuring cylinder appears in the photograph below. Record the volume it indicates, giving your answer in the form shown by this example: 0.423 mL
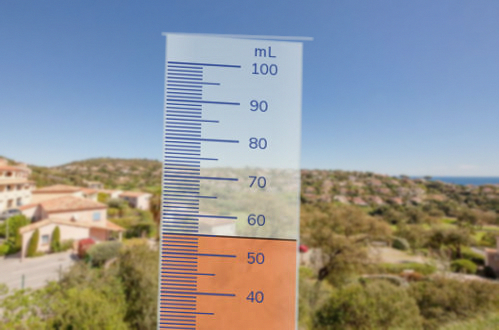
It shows 55 mL
